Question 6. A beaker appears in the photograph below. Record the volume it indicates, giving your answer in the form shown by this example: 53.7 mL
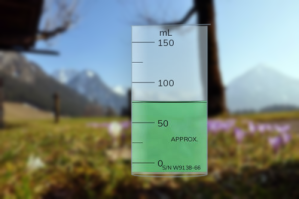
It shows 75 mL
